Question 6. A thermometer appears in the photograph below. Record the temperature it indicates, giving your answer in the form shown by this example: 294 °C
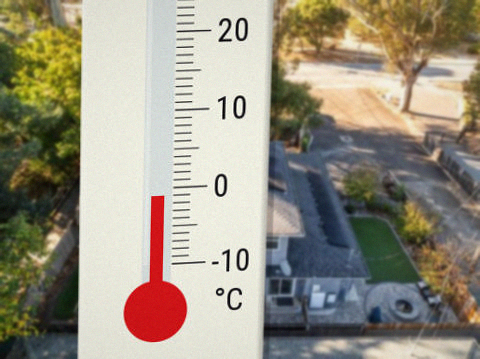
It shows -1 °C
